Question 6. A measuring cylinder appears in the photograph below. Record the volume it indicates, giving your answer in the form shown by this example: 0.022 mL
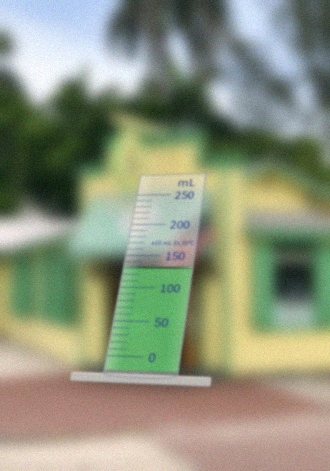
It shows 130 mL
